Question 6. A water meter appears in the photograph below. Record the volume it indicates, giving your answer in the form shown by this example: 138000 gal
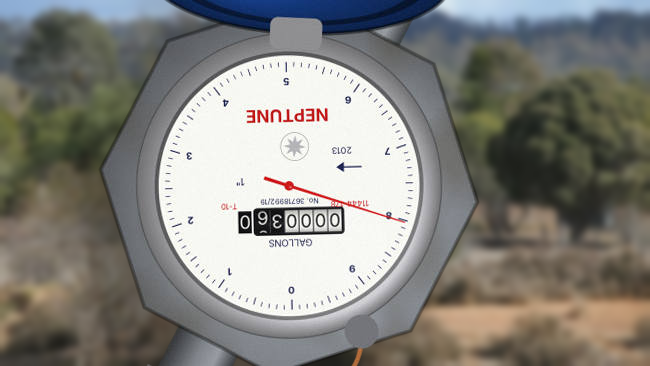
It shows 358.0 gal
